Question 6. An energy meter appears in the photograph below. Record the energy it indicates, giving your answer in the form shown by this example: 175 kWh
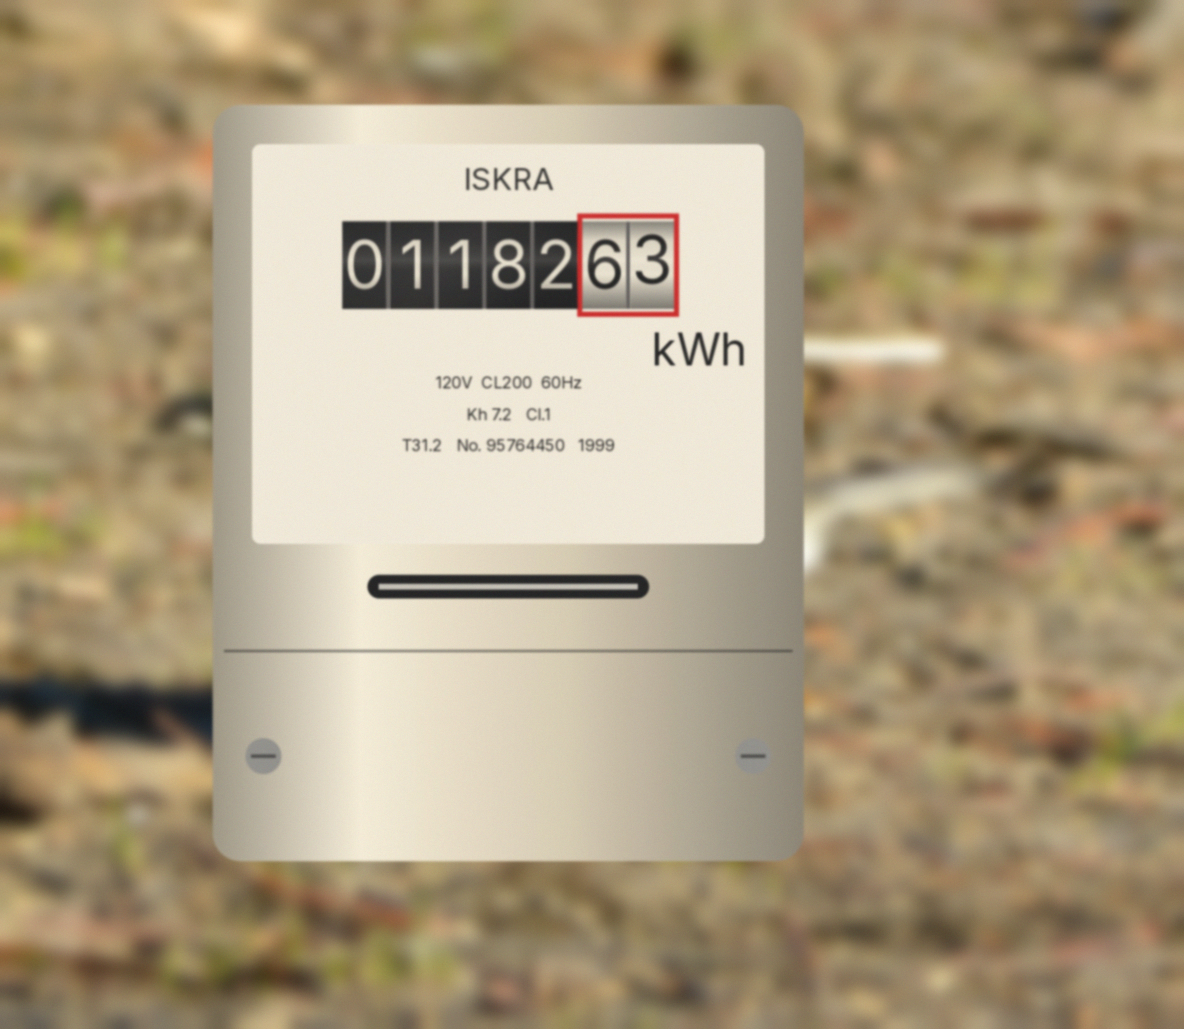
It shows 1182.63 kWh
